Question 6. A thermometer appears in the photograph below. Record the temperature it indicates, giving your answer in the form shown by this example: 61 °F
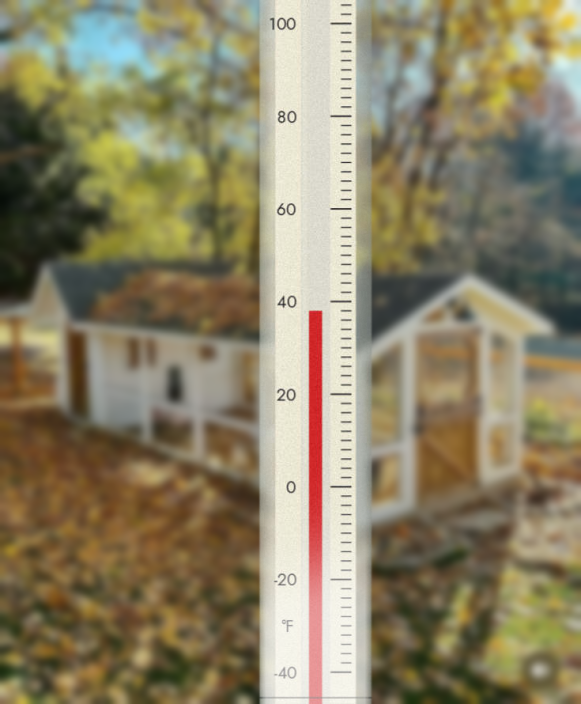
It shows 38 °F
